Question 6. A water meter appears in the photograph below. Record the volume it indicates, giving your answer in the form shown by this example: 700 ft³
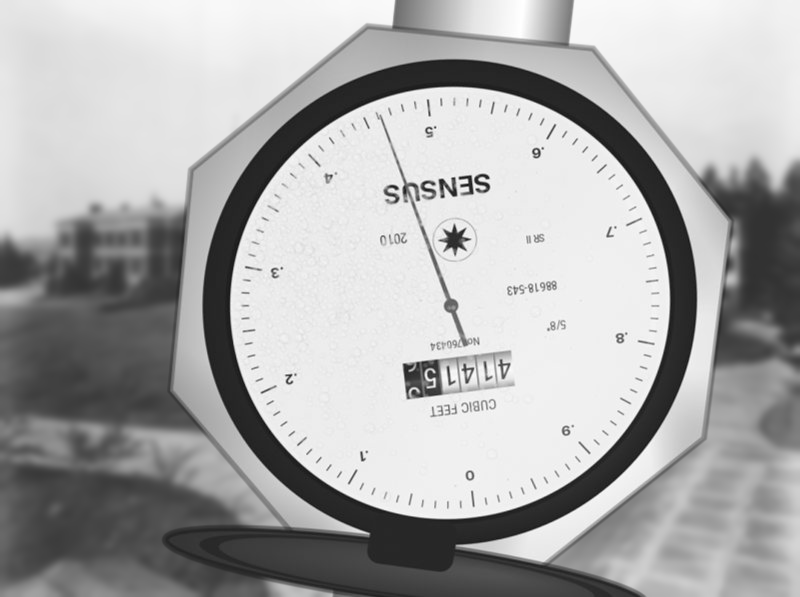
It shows 414155.46 ft³
